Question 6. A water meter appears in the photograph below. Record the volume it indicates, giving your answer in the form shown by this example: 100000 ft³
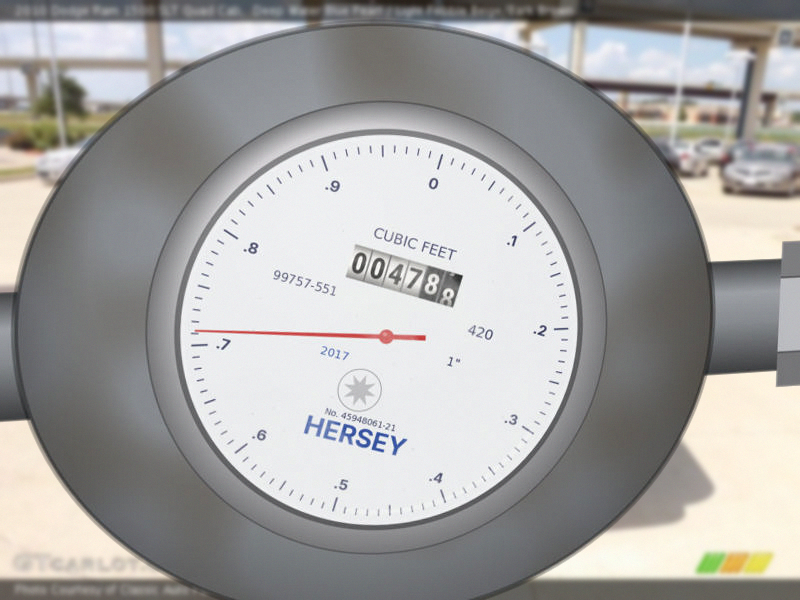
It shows 4787.71 ft³
